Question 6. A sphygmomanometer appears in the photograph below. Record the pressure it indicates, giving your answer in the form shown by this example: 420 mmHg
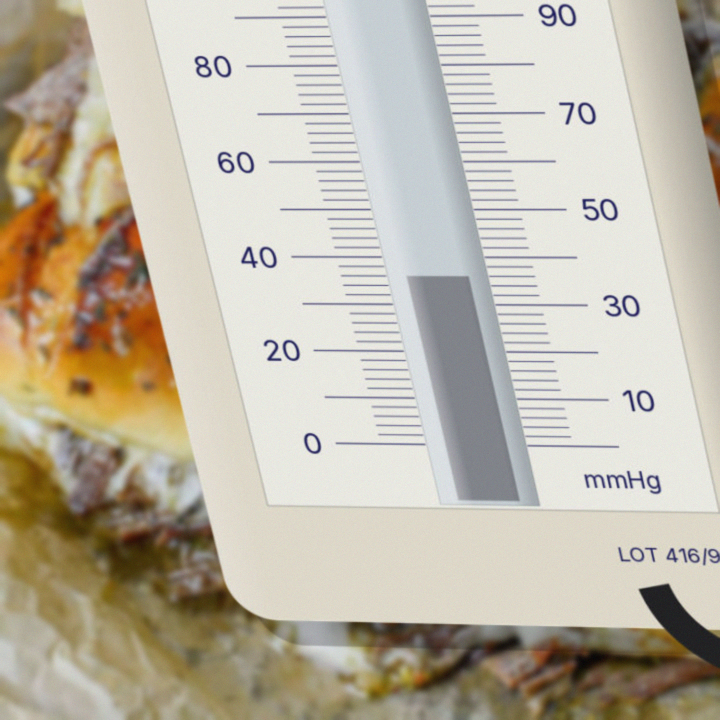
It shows 36 mmHg
